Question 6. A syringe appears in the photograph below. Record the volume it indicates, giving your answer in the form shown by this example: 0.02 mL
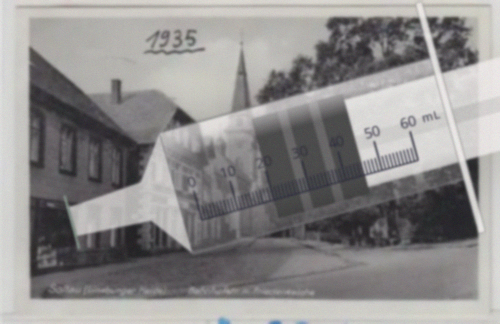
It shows 20 mL
